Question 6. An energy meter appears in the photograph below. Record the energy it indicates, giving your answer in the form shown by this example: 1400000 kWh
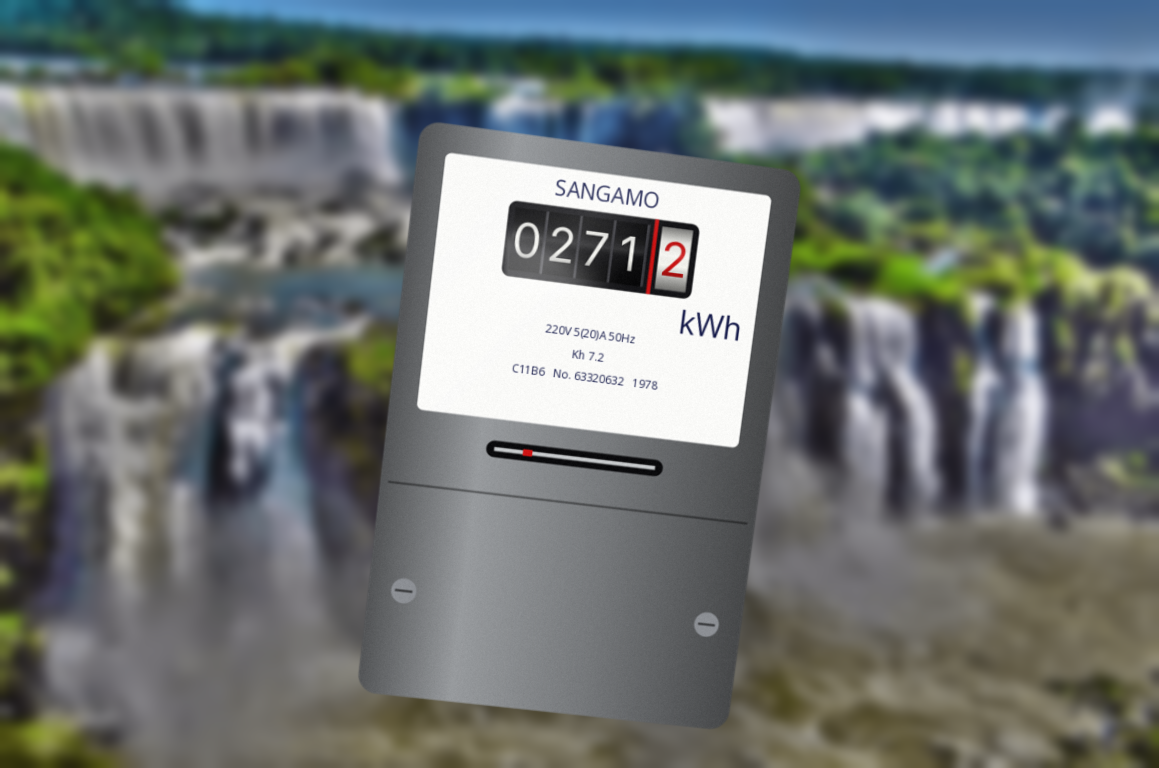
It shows 271.2 kWh
